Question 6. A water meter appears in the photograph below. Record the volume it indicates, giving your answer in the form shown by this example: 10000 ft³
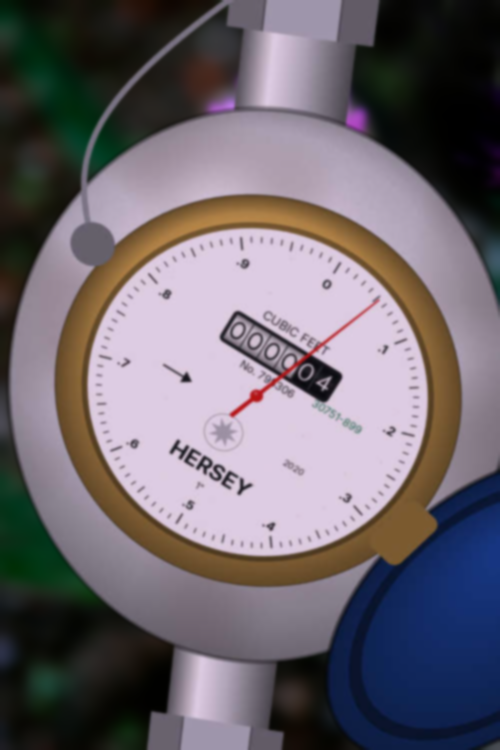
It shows 4.05 ft³
